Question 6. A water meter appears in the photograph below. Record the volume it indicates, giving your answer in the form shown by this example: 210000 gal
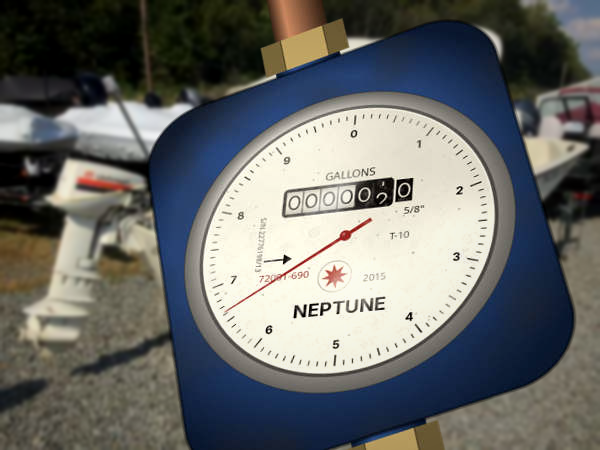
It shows 16.6 gal
